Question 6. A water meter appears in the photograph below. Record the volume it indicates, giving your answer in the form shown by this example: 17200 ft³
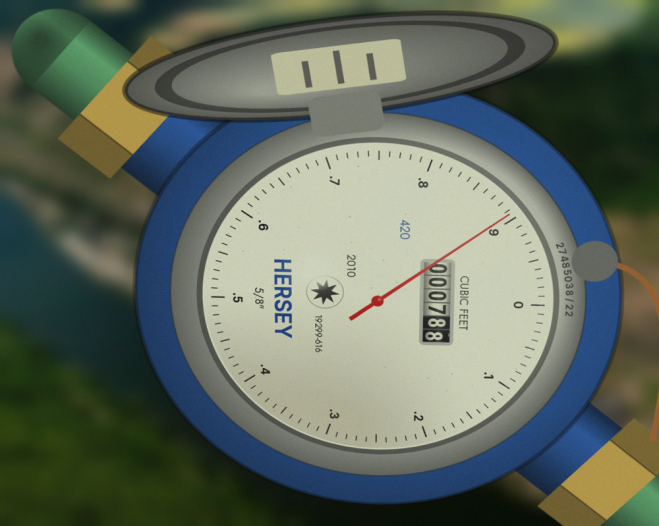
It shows 787.89 ft³
